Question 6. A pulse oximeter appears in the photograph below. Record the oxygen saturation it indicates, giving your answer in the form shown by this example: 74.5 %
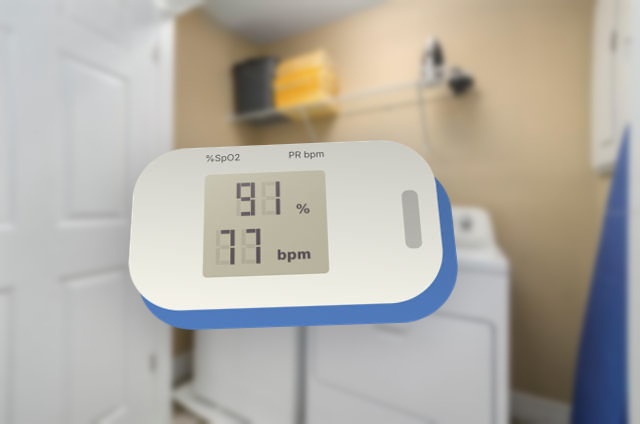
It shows 91 %
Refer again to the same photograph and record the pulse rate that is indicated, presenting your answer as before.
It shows 77 bpm
